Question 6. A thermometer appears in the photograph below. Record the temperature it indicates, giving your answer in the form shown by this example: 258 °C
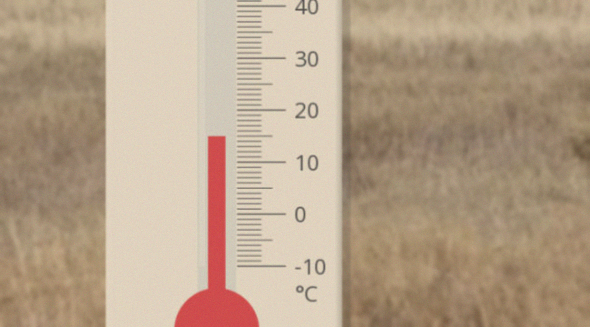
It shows 15 °C
